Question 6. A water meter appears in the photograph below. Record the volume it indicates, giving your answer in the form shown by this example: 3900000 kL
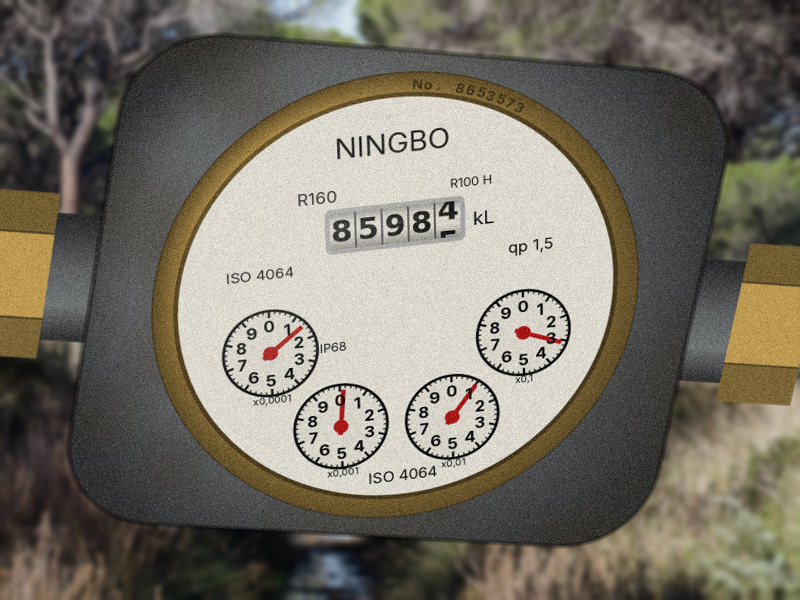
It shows 85984.3101 kL
